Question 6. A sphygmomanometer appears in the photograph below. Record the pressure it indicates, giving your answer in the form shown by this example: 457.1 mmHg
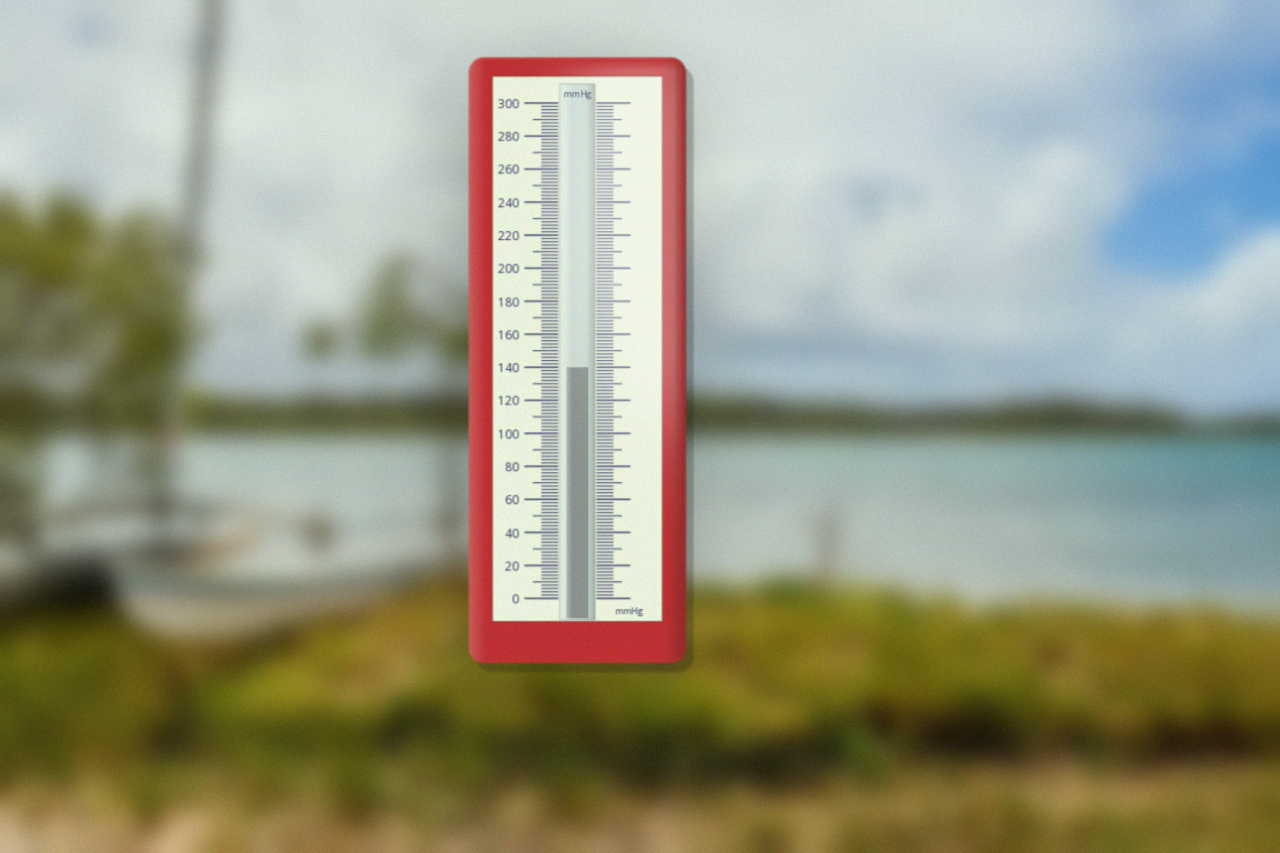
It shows 140 mmHg
